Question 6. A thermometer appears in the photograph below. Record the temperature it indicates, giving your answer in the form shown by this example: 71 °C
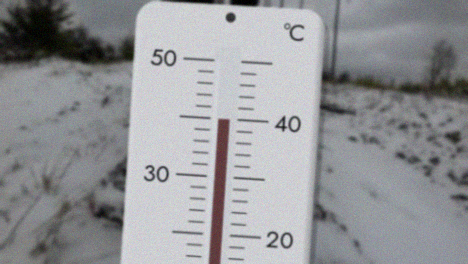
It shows 40 °C
